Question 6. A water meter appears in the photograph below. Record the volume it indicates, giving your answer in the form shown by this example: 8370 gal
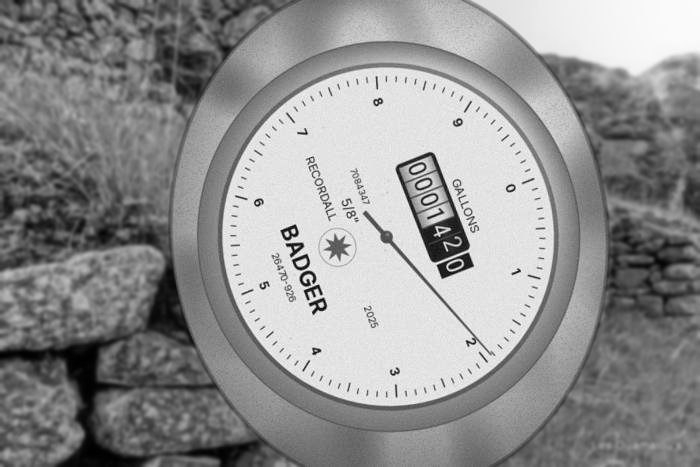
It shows 1421.9 gal
